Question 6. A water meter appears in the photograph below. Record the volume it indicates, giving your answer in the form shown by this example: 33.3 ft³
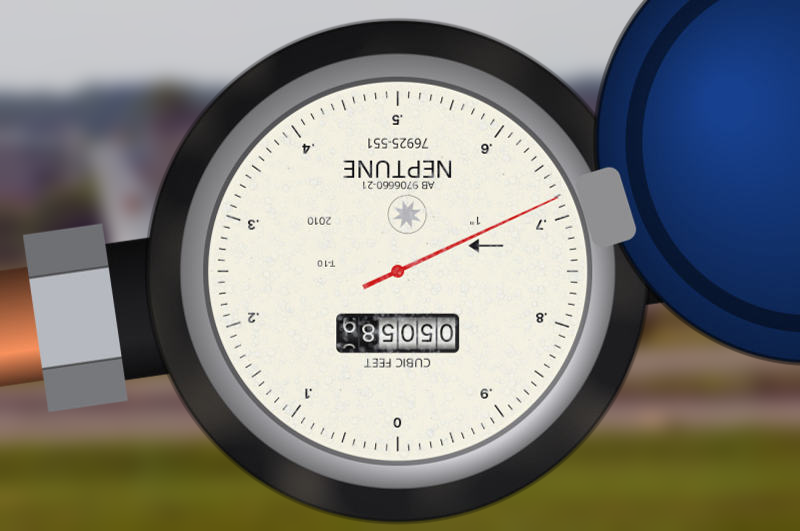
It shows 50588.68 ft³
